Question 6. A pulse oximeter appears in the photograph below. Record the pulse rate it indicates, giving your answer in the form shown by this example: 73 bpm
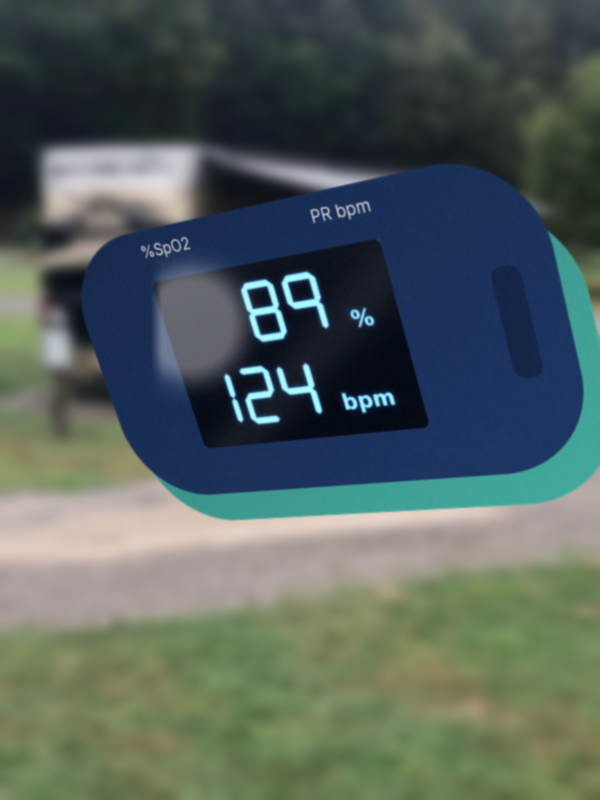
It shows 124 bpm
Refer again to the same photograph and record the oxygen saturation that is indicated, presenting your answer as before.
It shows 89 %
